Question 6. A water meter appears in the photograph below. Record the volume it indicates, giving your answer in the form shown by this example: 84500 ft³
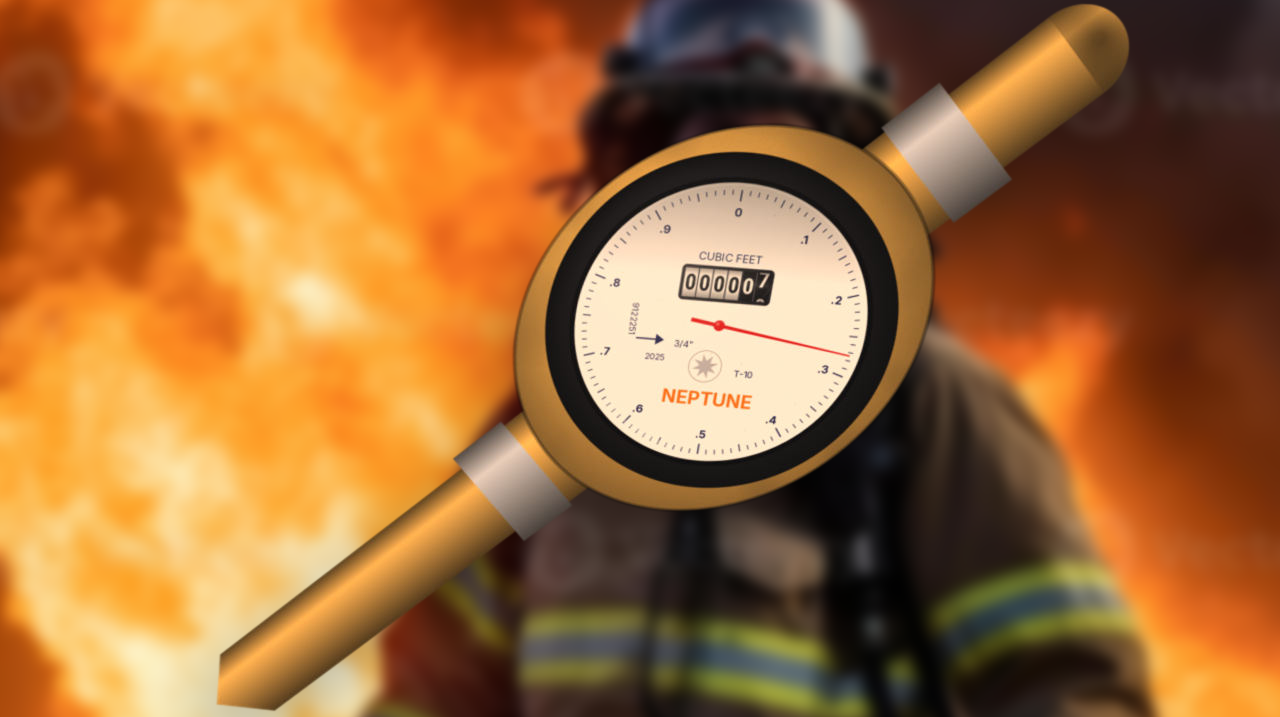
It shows 7.27 ft³
